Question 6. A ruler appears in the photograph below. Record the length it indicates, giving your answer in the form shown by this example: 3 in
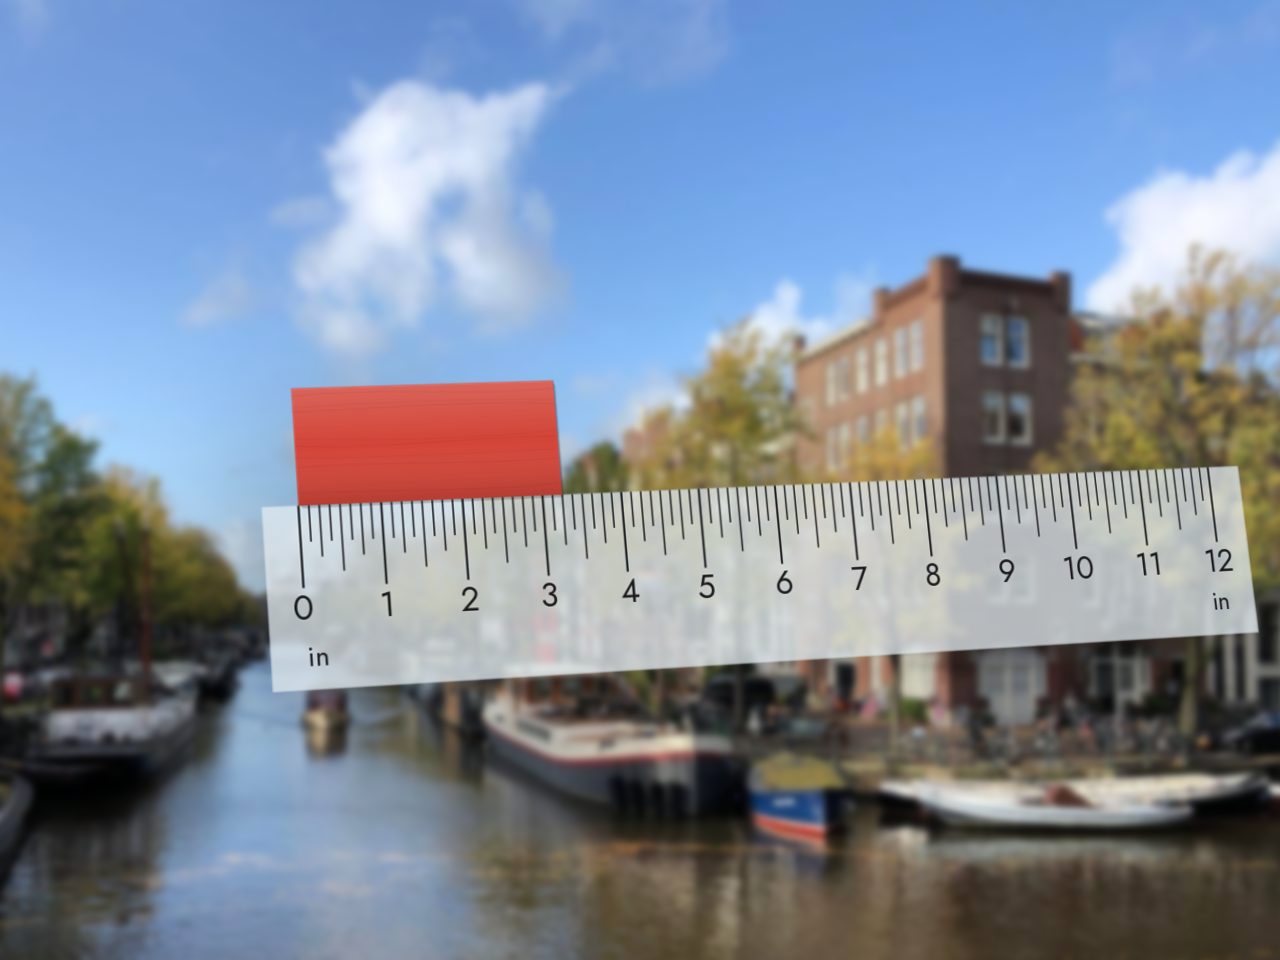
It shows 3.25 in
